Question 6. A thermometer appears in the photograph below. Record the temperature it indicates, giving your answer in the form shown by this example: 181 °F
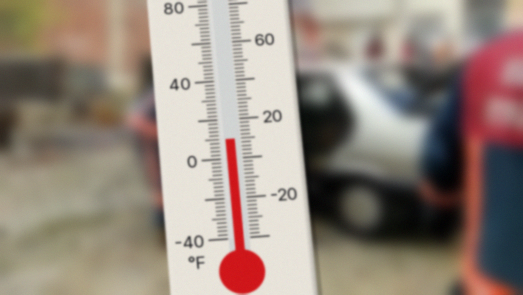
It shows 10 °F
